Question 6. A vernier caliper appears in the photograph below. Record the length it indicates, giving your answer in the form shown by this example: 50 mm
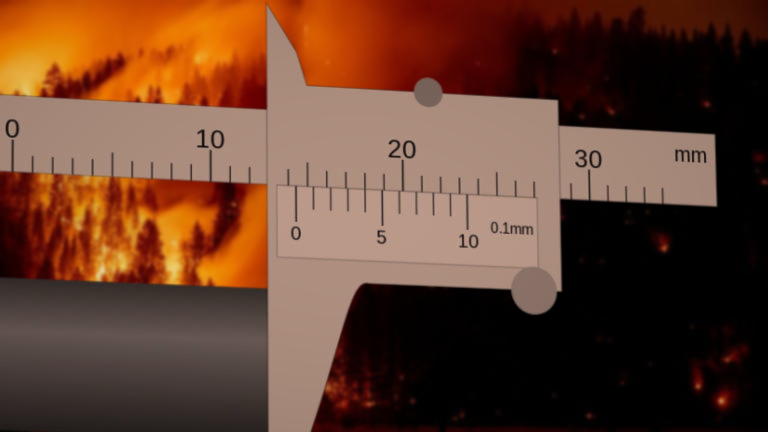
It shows 14.4 mm
